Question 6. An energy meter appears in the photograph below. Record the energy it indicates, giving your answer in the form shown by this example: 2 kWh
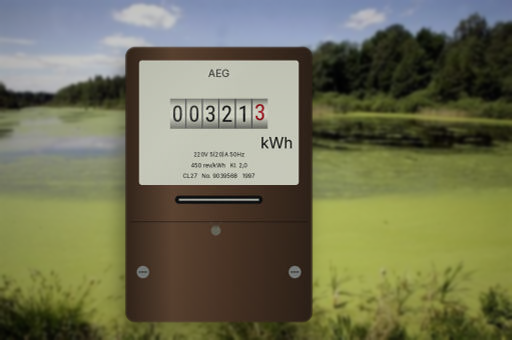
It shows 321.3 kWh
